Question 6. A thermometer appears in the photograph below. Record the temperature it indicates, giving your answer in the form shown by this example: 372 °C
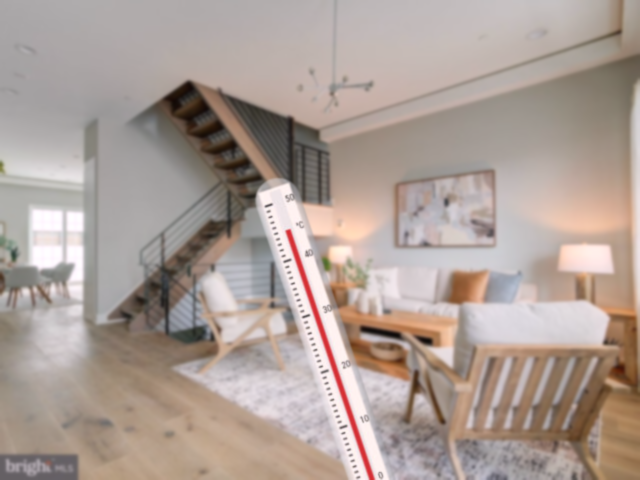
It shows 45 °C
